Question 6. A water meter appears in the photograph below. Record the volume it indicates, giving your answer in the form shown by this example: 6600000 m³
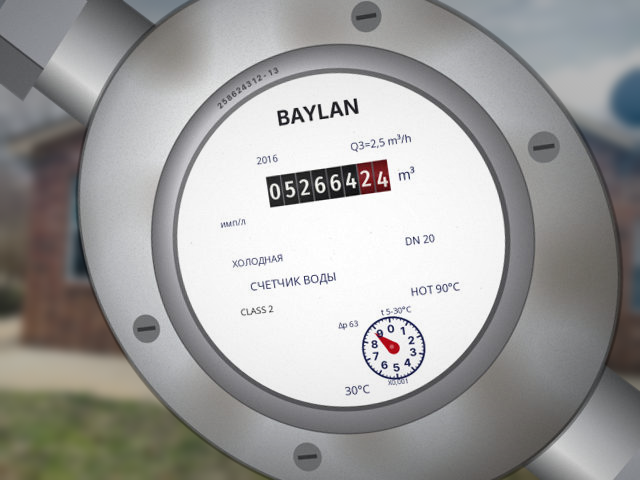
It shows 52664.238 m³
